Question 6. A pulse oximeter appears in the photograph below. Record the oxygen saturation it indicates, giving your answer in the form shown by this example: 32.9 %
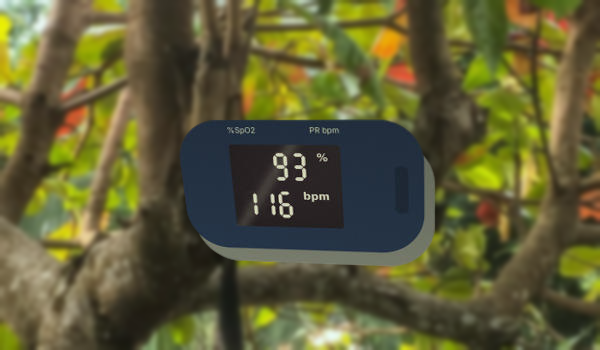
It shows 93 %
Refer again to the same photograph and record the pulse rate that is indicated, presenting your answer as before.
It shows 116 bpm
